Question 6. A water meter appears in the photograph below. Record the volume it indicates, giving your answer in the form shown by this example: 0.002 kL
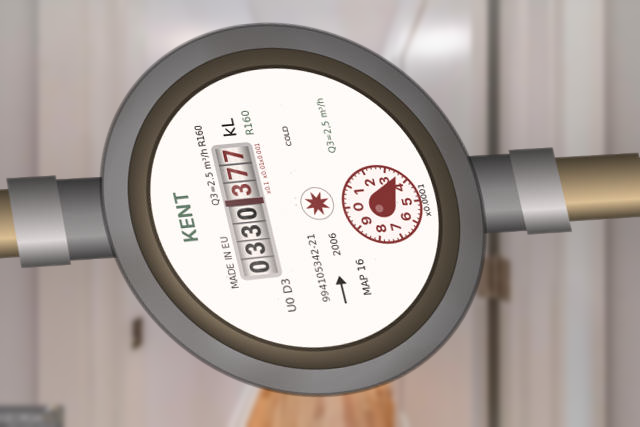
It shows 330.3773 kL
